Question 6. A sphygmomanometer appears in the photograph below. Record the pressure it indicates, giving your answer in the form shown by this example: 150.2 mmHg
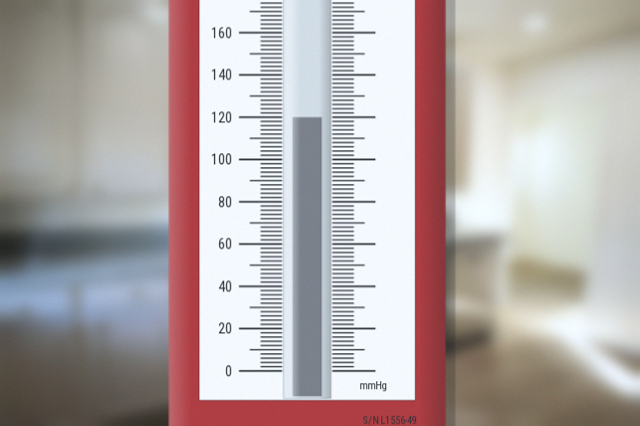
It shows 120 mmHg
